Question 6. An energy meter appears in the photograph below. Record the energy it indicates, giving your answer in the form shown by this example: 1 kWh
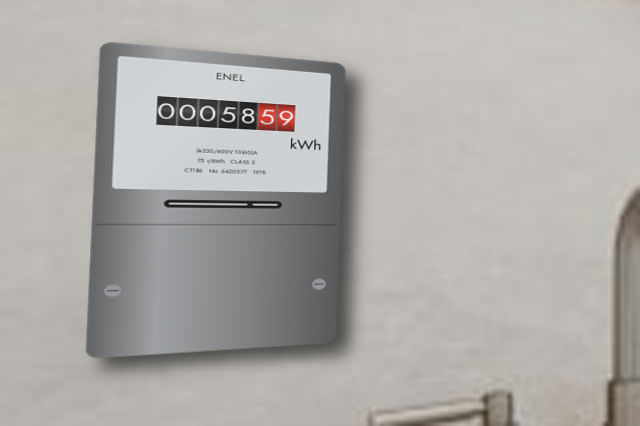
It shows 58.59 kWh
